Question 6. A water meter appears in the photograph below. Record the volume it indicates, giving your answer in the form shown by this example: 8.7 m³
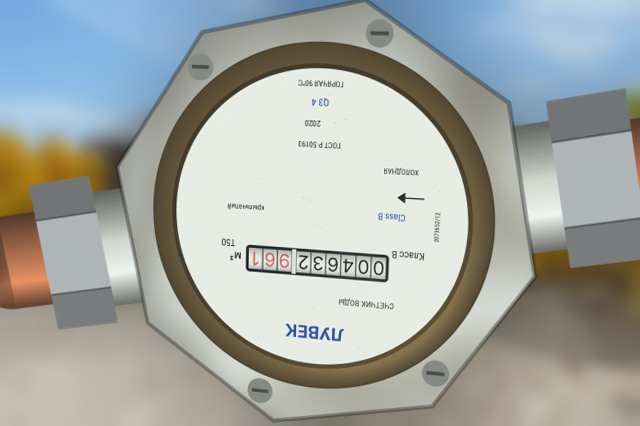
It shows 4632.961 m³
